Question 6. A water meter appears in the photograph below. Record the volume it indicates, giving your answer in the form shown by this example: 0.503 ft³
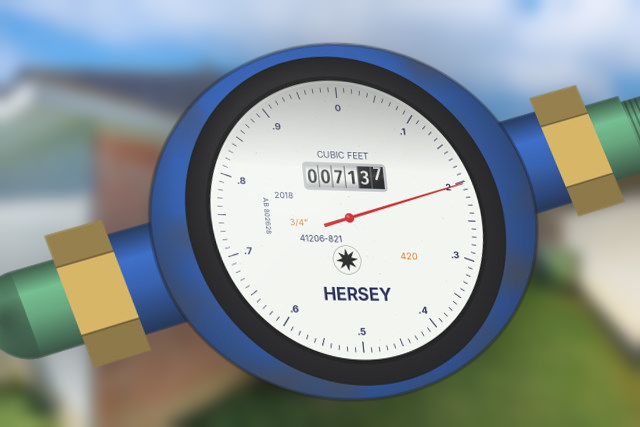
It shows 7137.20 ft³
